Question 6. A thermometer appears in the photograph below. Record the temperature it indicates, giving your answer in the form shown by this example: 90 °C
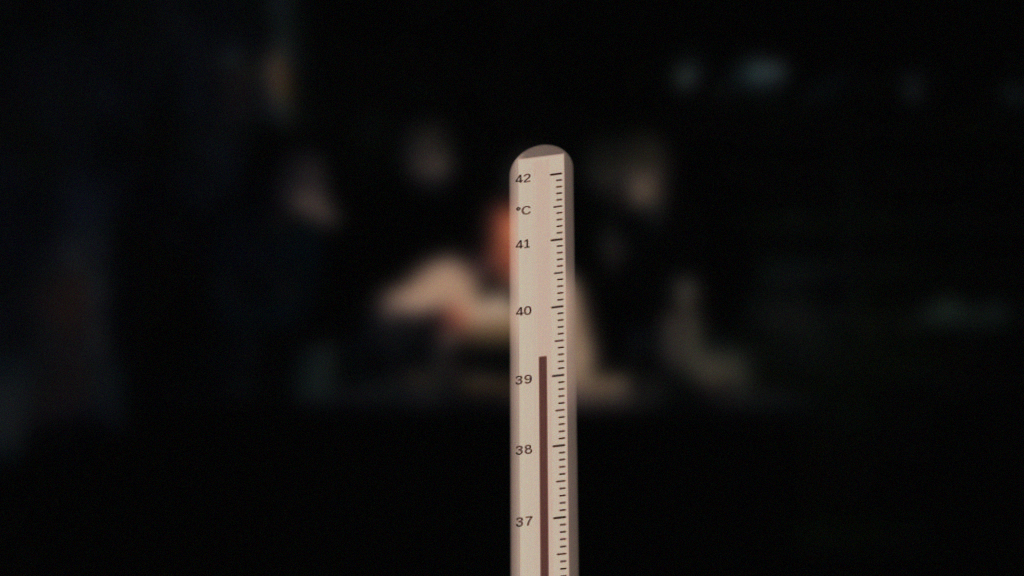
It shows 39.3 °C
